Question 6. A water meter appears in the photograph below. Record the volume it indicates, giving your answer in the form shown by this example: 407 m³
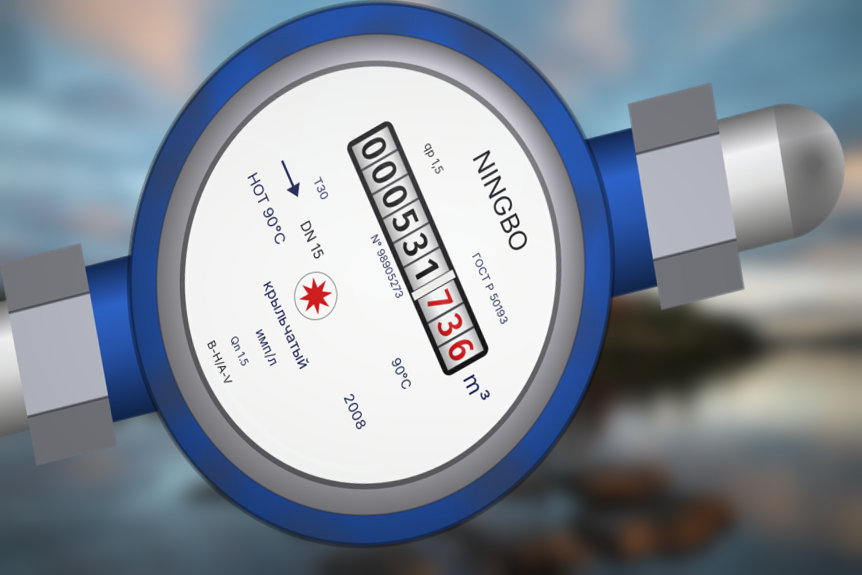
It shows 531.736 m³
